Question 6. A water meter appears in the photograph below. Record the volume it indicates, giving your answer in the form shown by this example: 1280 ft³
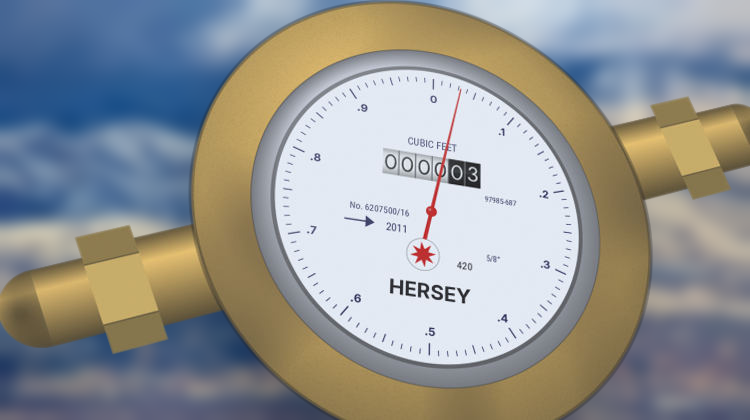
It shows 3.03 ft³
